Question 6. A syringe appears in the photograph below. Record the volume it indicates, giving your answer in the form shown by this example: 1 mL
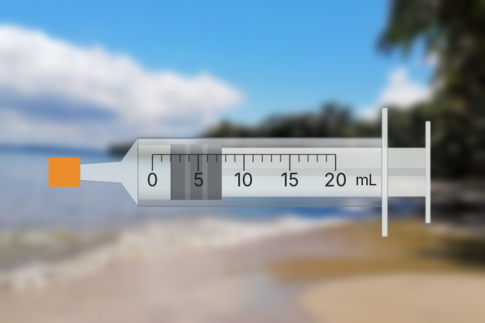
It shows 2 mL
